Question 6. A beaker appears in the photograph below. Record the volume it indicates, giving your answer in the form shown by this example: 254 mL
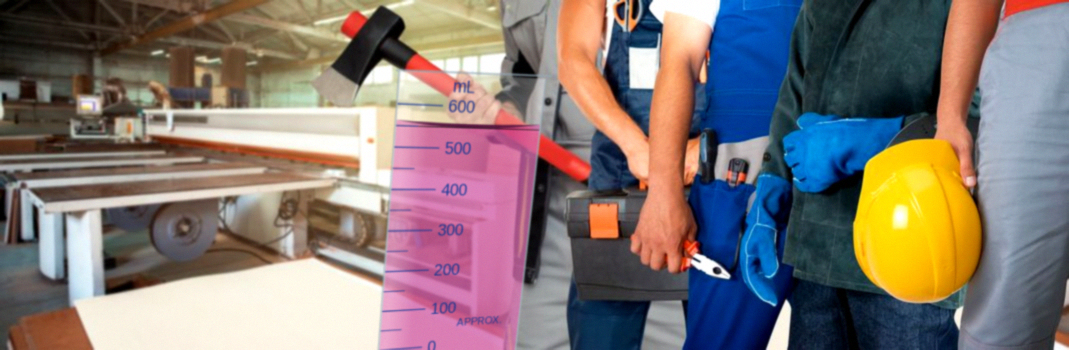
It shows 550 mL
